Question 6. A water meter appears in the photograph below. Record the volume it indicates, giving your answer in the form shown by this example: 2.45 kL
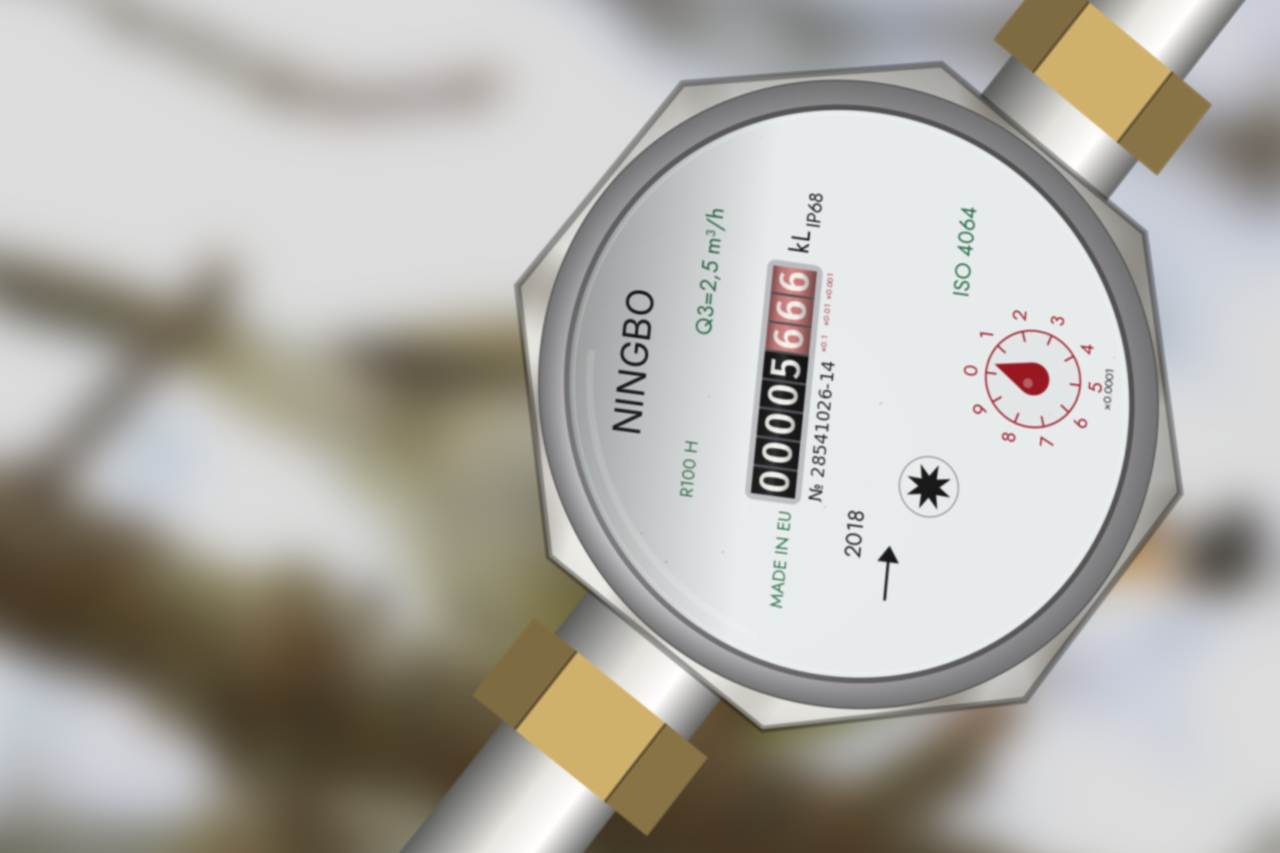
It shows 5.6660 kL
